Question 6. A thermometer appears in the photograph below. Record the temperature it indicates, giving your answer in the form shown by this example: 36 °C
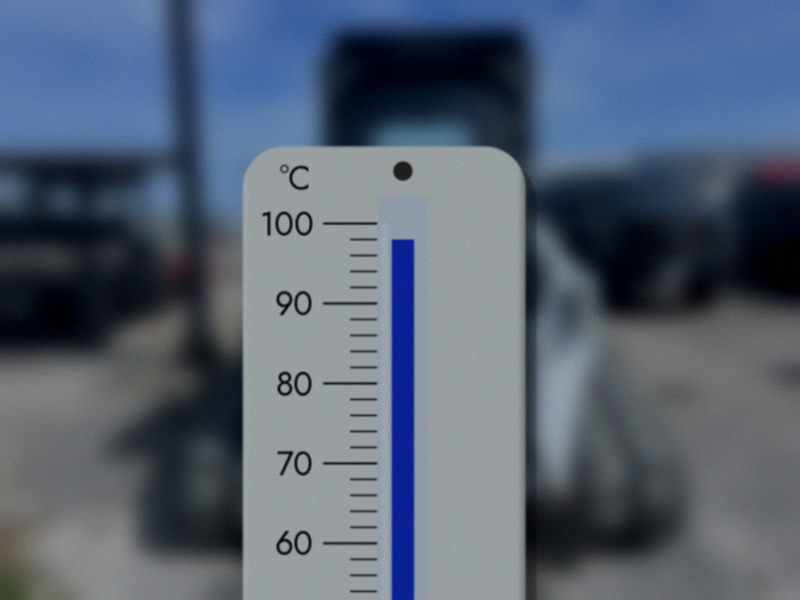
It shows 98 °C
